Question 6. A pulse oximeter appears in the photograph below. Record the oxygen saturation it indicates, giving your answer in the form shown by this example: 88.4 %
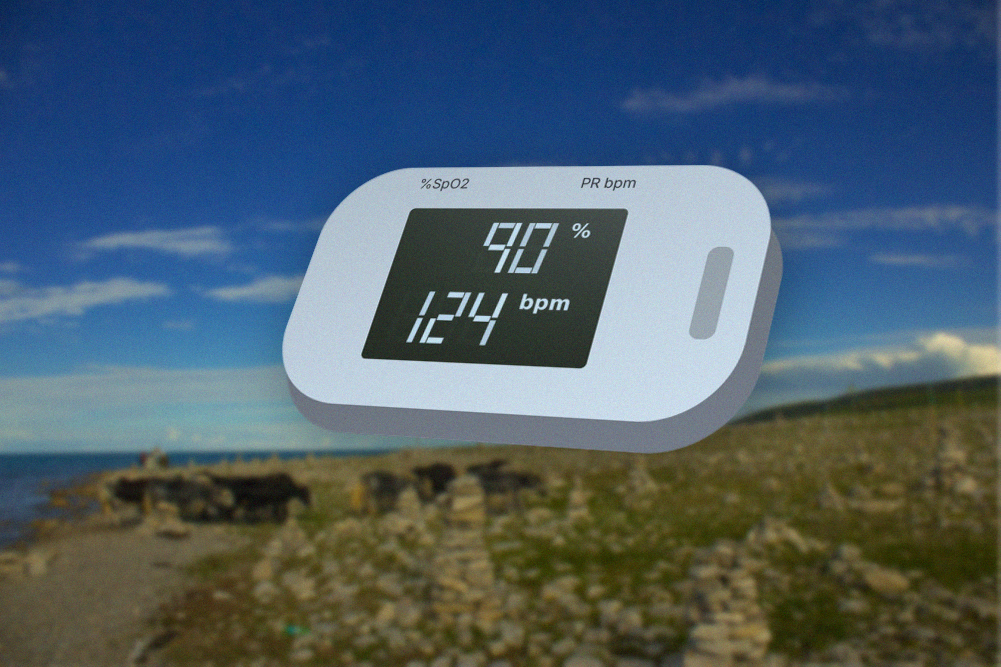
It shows 90 %
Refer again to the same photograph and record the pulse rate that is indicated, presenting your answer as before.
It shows 124 bpm
